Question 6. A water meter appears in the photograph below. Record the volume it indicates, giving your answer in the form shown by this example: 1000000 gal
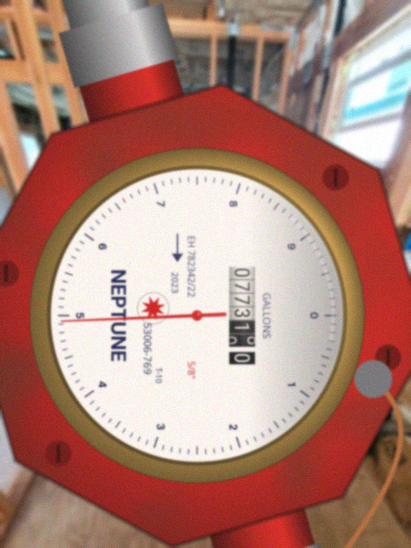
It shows 773184.9 gal
